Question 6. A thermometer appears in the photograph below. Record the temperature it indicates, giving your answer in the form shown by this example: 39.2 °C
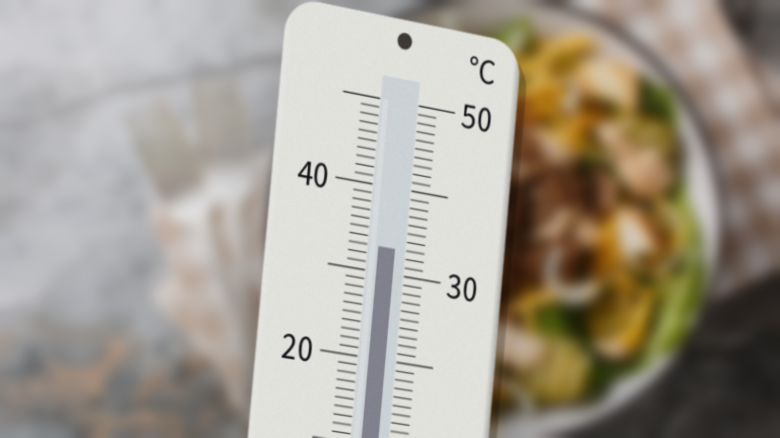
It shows 33 °C
